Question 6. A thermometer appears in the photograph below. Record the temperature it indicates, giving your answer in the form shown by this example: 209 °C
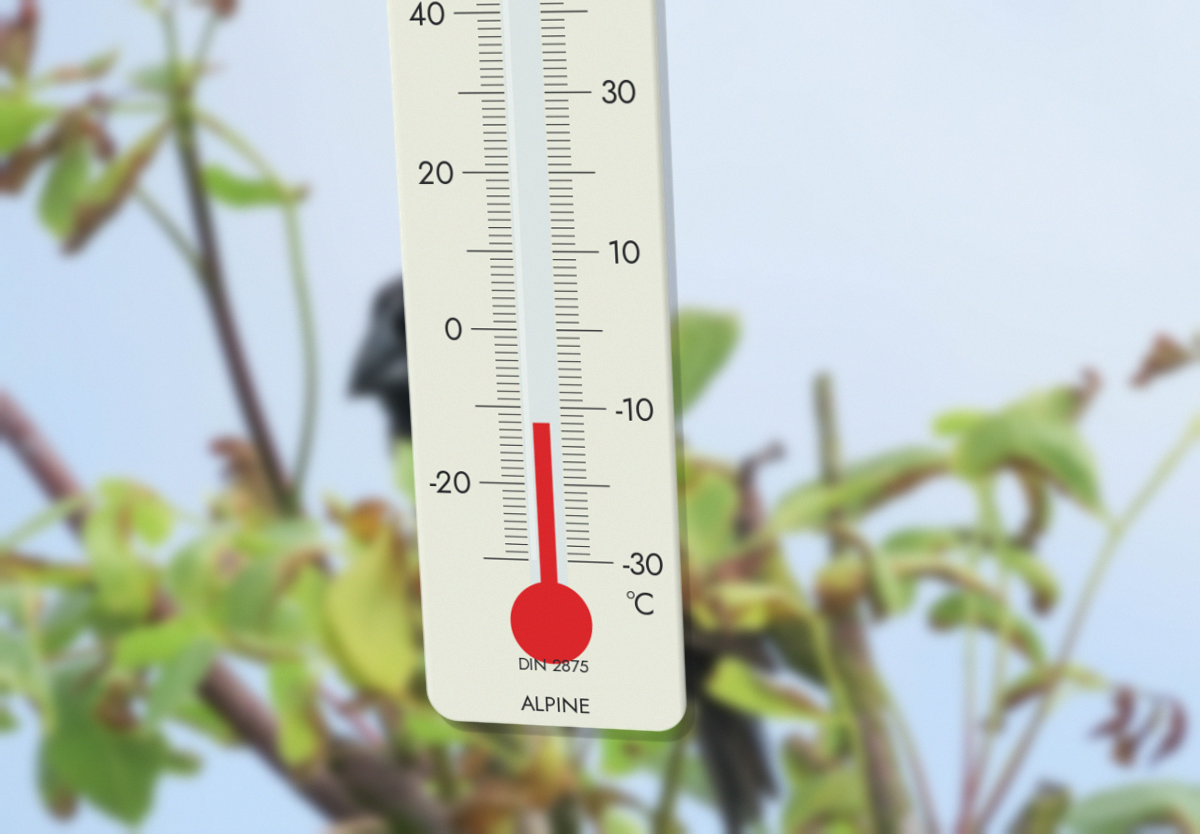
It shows -12 °C
